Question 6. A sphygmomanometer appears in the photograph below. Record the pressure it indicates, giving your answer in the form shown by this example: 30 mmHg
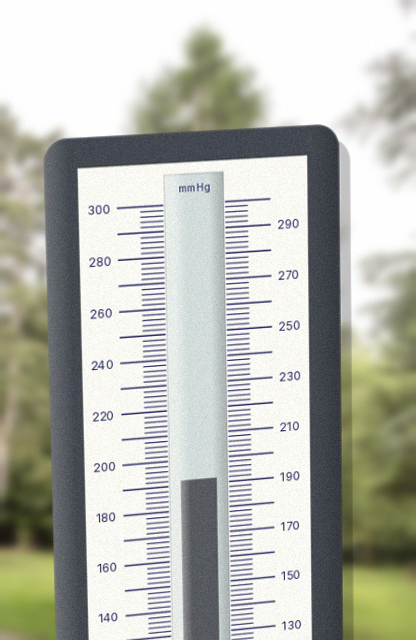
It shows 192 mmHg
